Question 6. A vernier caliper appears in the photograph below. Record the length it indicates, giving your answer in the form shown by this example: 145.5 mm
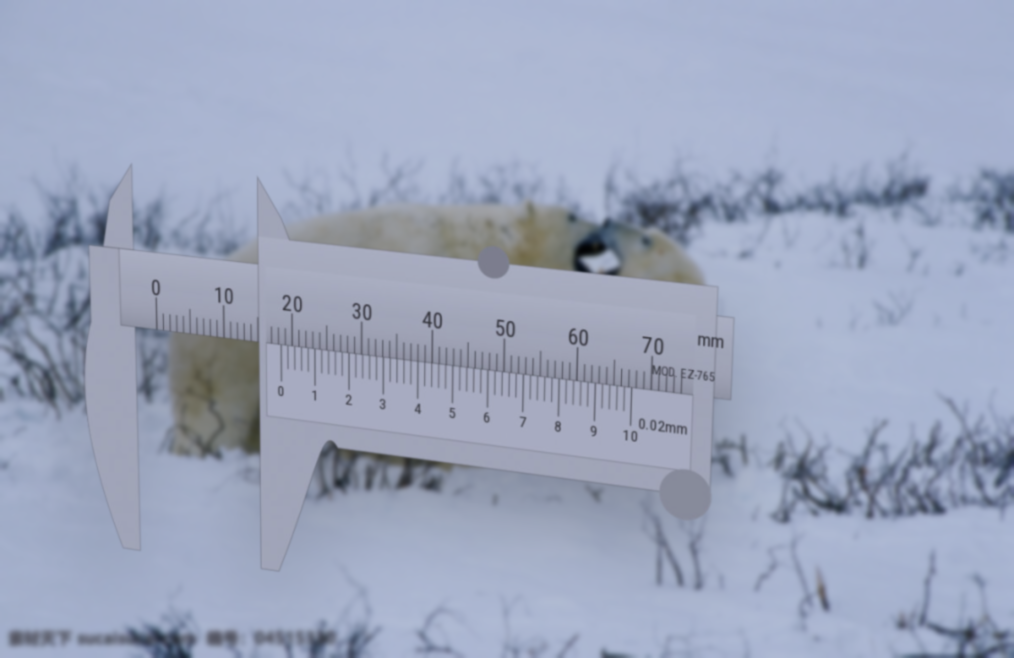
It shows 18.4 mm
